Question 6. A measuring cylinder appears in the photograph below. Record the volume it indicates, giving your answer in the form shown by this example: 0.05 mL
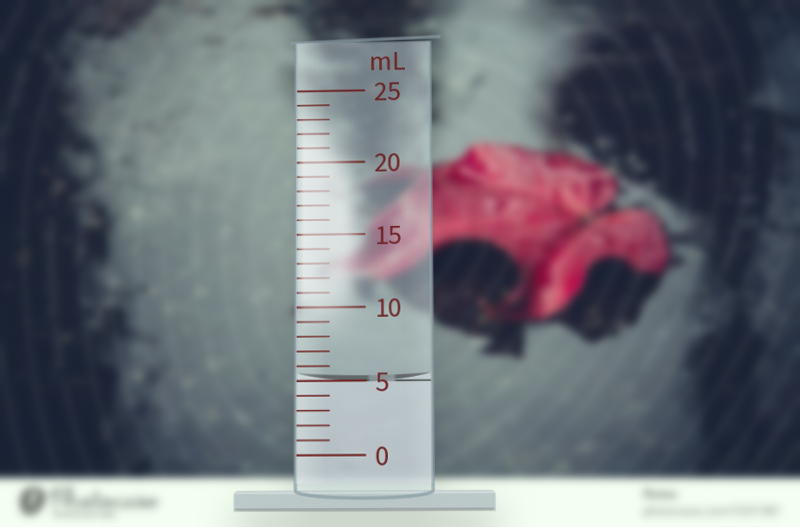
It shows 5 mL
